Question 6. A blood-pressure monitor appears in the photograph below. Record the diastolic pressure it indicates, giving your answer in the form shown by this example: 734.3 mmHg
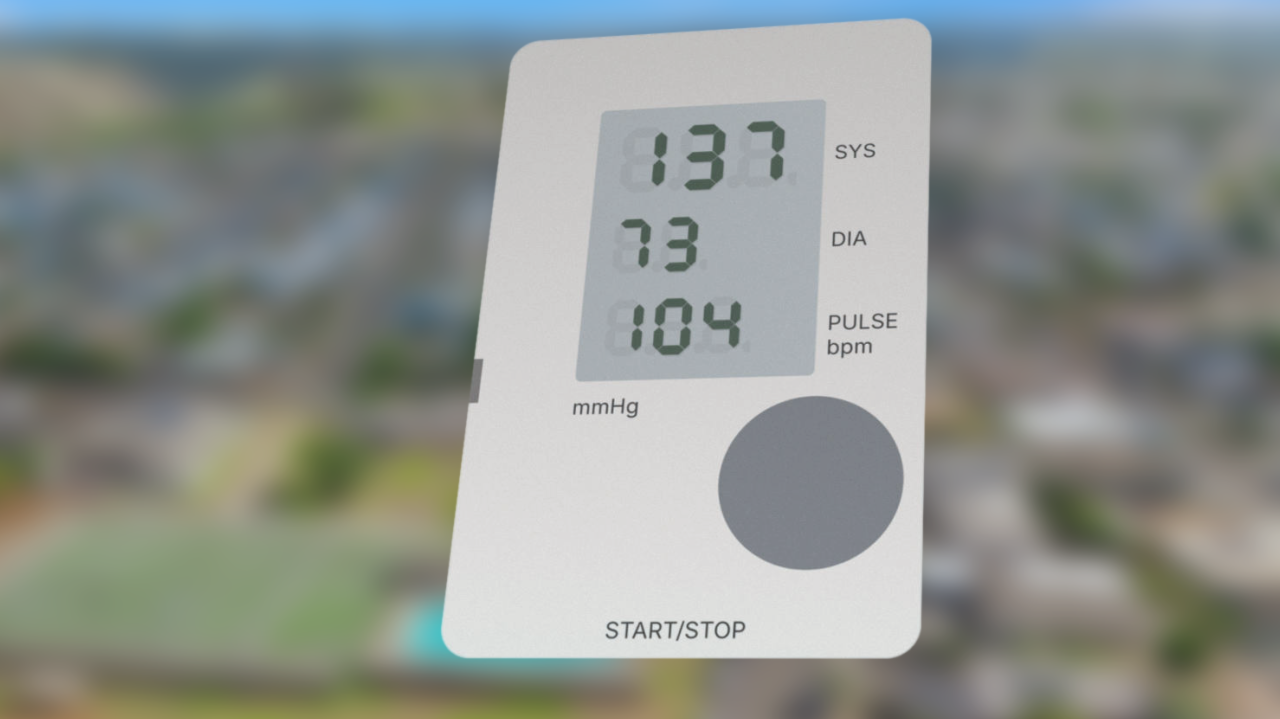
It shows 73 mmHg
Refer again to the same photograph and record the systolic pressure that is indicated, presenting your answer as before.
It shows 137 mmHg
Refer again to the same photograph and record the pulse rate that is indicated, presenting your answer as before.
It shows 104 bpm
